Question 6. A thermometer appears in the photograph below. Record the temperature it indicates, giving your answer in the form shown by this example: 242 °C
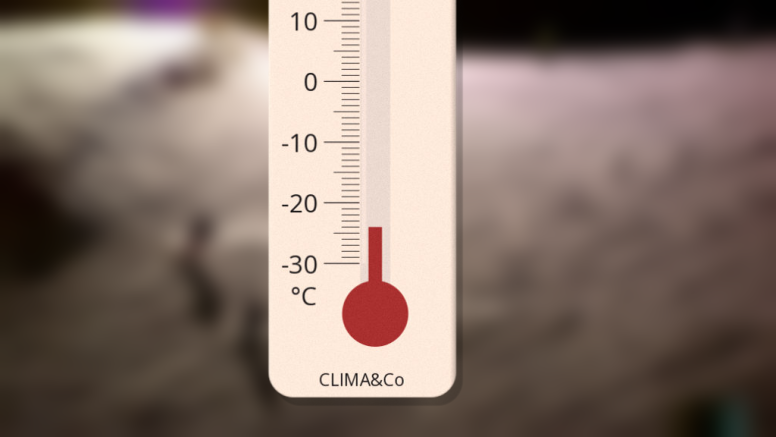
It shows -24 °C
